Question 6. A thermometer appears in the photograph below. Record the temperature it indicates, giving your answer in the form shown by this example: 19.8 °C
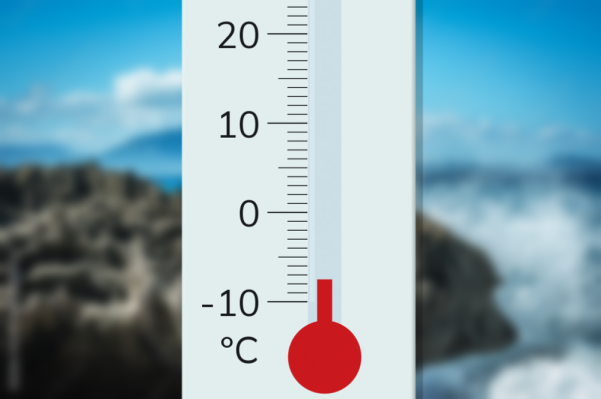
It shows -7.5 °C
